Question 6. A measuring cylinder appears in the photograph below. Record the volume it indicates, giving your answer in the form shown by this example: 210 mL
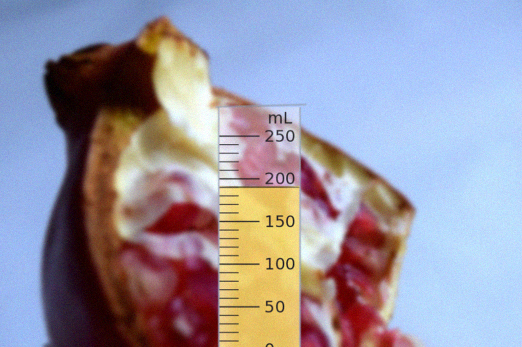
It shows 190 mL
